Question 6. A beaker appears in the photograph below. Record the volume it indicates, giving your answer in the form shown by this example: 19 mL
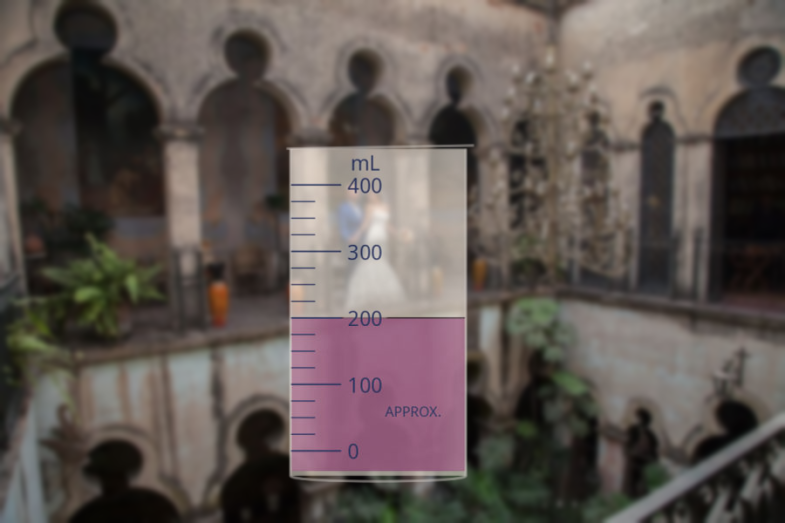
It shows 200 mL
